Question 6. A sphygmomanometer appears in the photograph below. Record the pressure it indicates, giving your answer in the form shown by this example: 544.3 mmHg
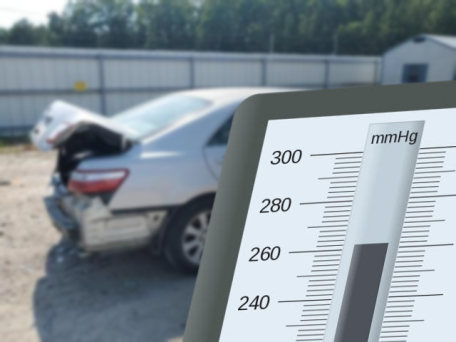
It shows 262 mmHg
